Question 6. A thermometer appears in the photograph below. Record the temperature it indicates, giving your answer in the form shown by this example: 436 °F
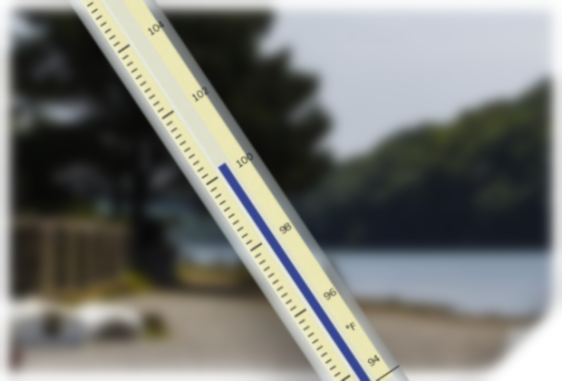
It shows 100.2 °F
